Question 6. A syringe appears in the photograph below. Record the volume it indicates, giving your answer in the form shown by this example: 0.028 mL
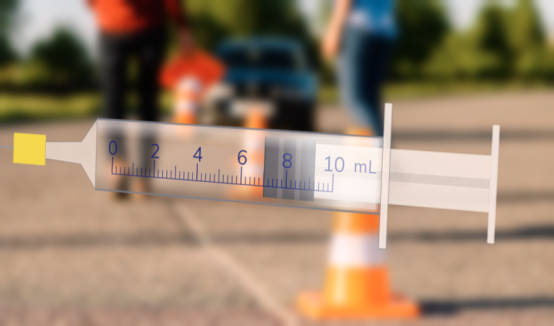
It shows 7 mL
